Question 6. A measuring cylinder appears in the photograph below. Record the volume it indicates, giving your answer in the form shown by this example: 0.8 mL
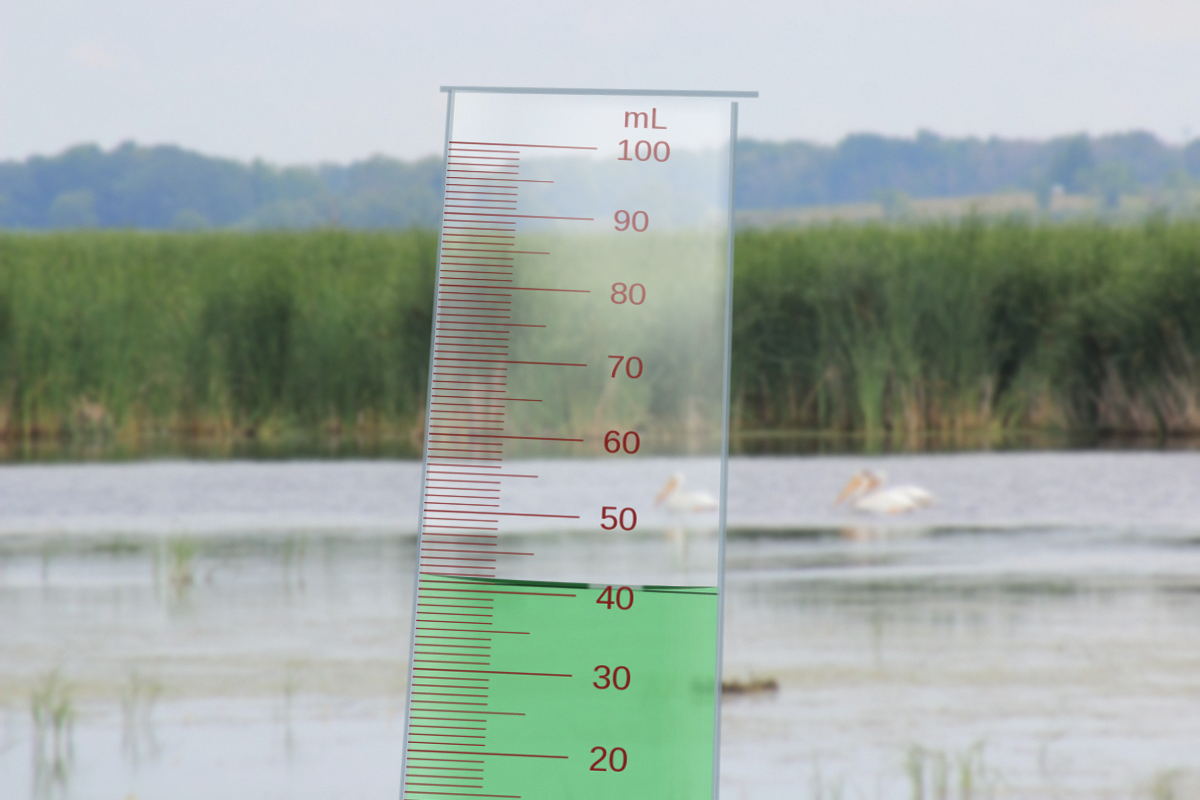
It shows 41 mL
